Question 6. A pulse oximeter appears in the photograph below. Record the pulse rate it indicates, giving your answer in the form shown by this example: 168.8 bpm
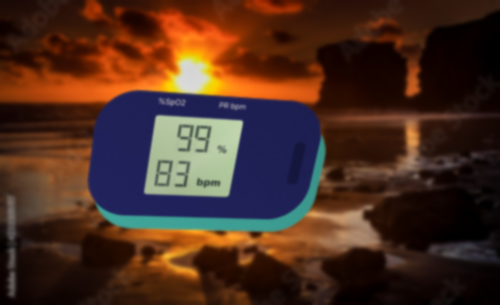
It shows 83 bpm
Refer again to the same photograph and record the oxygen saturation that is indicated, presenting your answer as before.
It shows 99 %
